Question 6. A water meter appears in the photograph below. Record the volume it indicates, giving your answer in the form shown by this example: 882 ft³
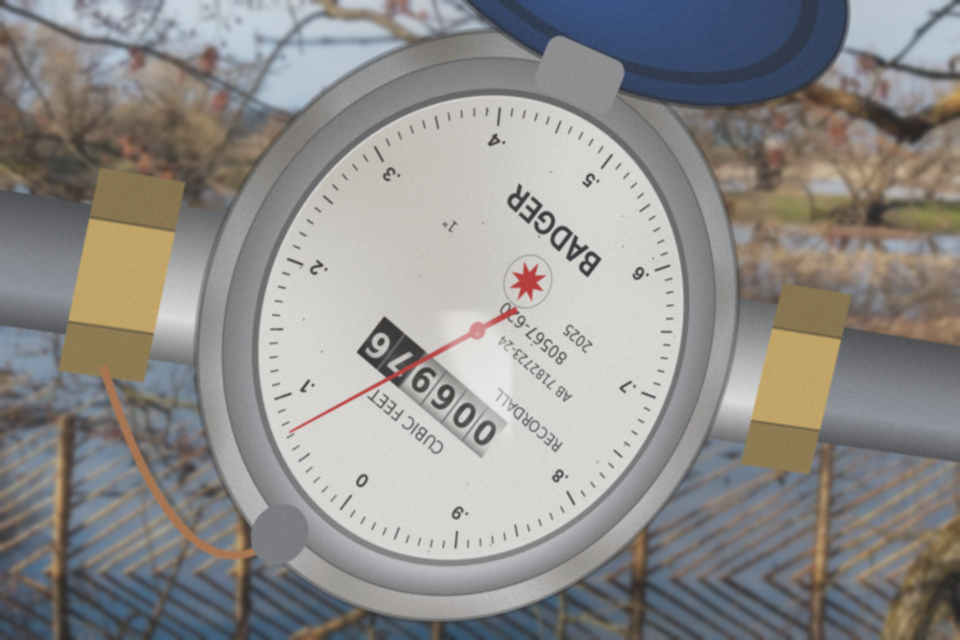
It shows 6976.07 ft³
